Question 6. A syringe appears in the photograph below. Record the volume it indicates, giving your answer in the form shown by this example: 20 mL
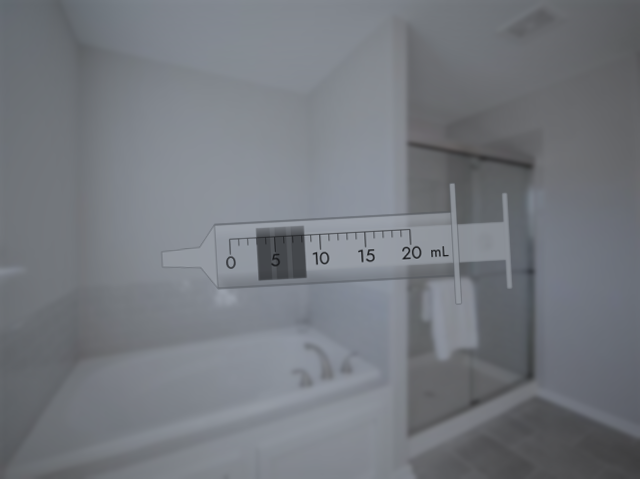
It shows 3 mL
